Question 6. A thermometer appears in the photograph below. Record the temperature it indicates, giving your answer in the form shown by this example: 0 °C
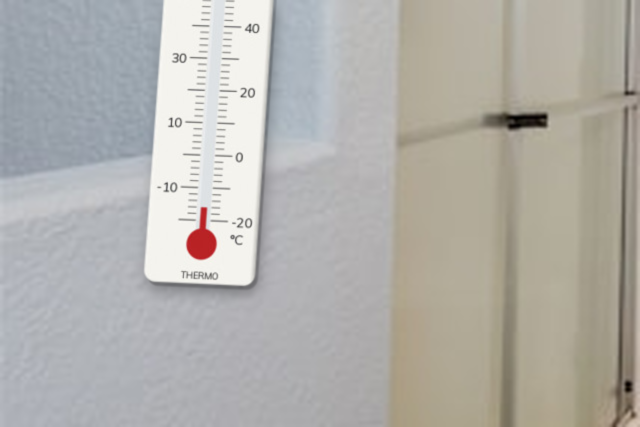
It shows -16 °C
